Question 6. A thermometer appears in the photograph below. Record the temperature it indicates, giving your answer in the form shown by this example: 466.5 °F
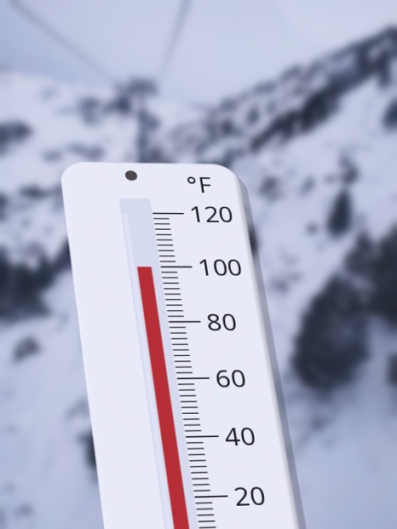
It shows 100 °F
